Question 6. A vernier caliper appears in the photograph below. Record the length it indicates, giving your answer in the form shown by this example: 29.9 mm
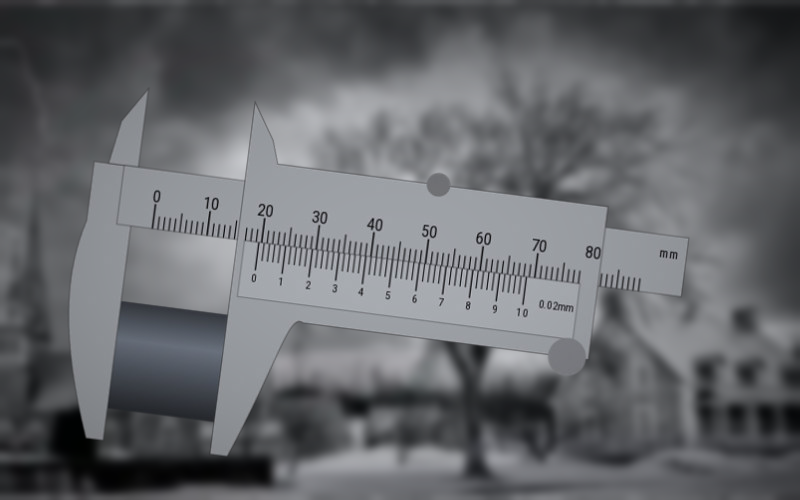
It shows 19.5 mm
